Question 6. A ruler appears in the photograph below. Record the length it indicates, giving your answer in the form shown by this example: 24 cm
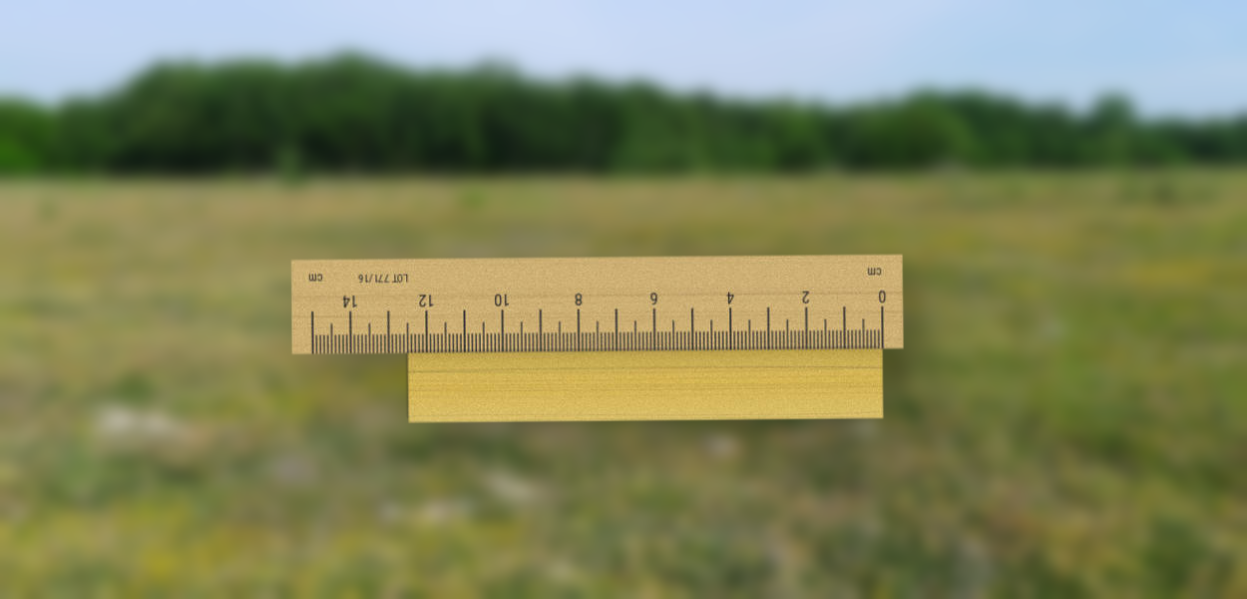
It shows 12.5 cm
